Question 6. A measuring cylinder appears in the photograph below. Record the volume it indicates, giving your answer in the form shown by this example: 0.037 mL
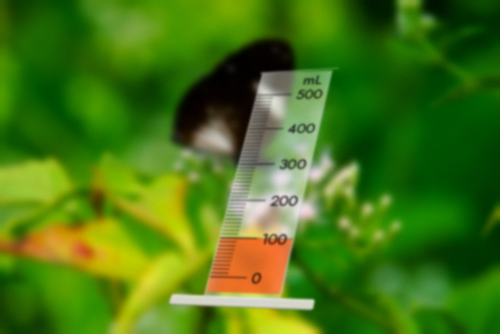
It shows 100 mL
